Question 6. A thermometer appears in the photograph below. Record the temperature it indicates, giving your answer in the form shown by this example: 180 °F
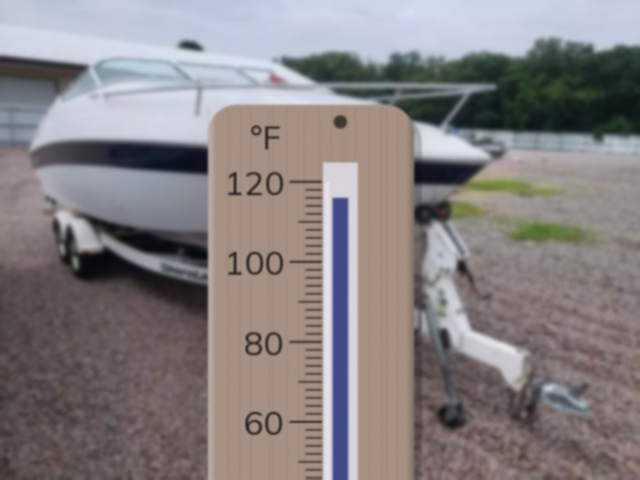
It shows 116 °F
